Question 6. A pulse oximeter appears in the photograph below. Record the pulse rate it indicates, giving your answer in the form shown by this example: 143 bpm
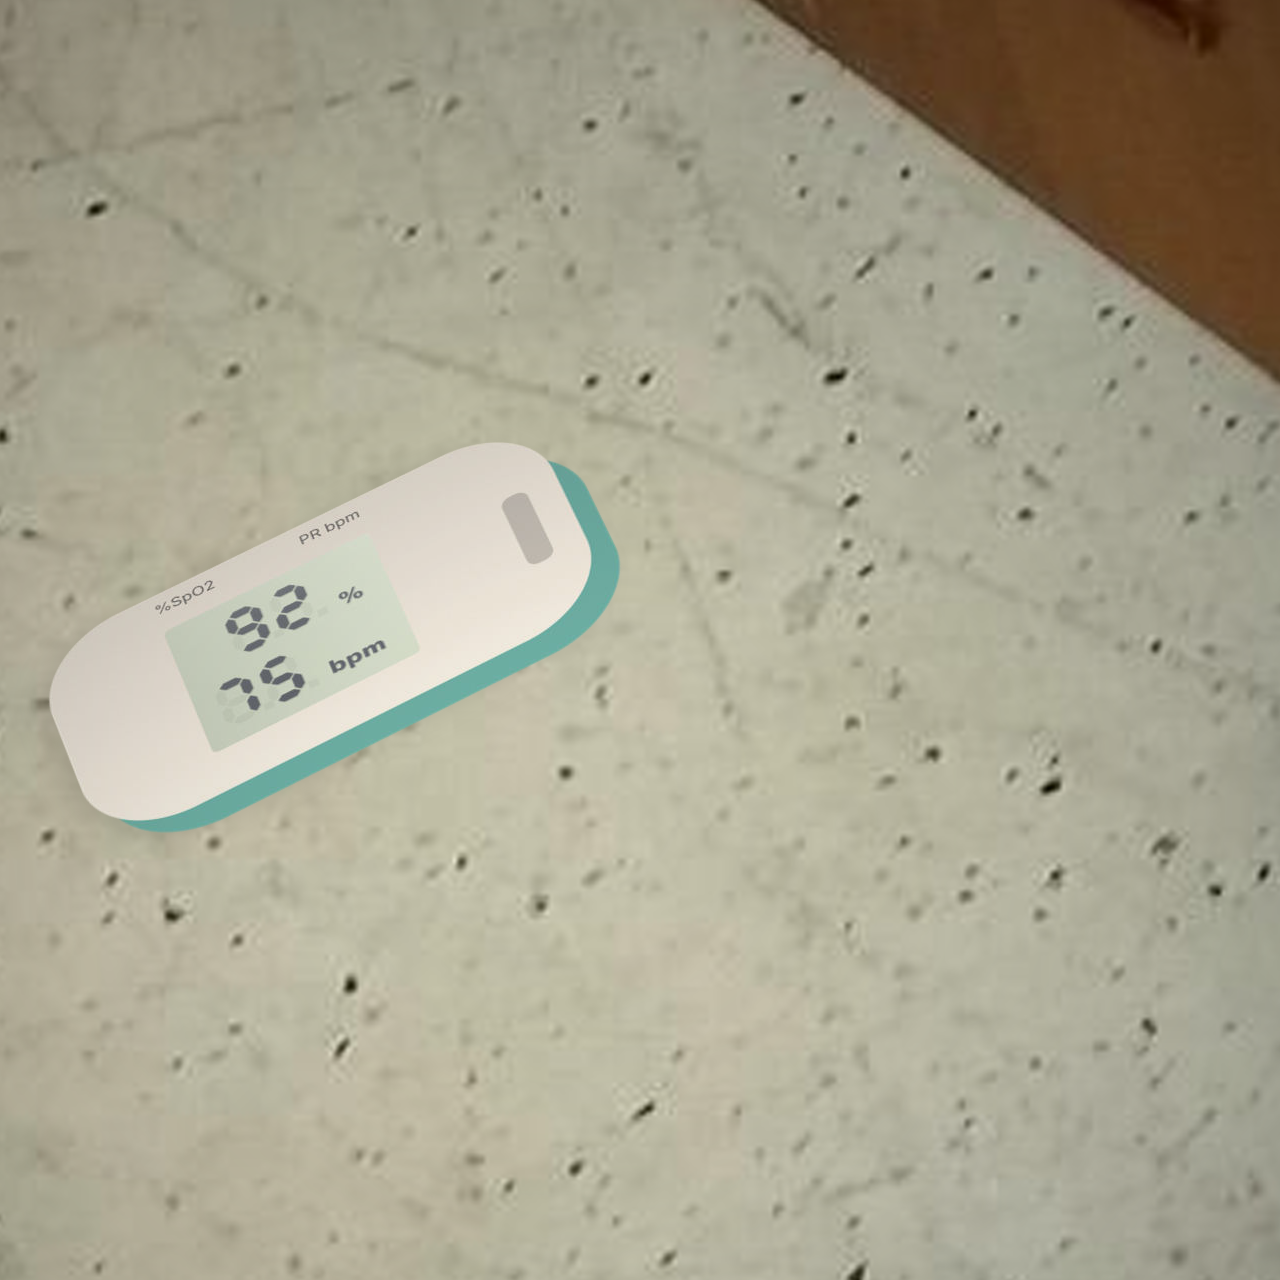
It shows 75 bpm
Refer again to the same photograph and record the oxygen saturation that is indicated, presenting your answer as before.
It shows 92 %
